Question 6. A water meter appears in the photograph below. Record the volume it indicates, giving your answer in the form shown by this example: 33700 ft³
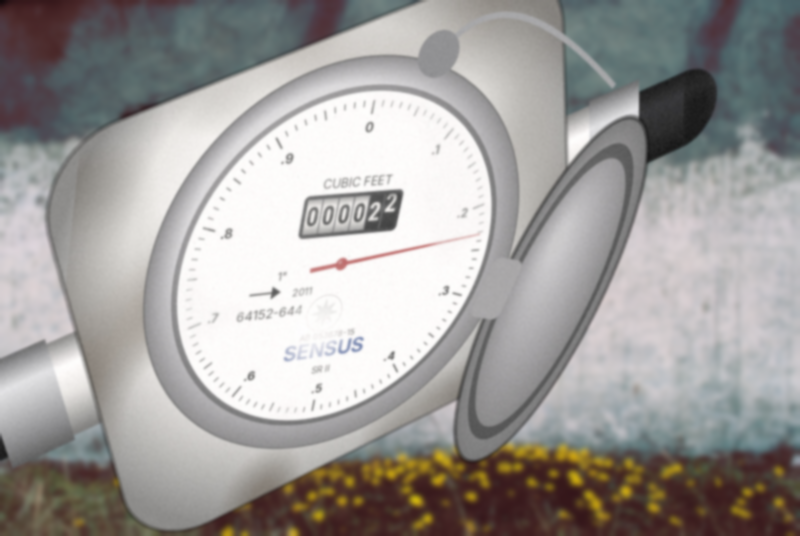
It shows 22.23 ft³
